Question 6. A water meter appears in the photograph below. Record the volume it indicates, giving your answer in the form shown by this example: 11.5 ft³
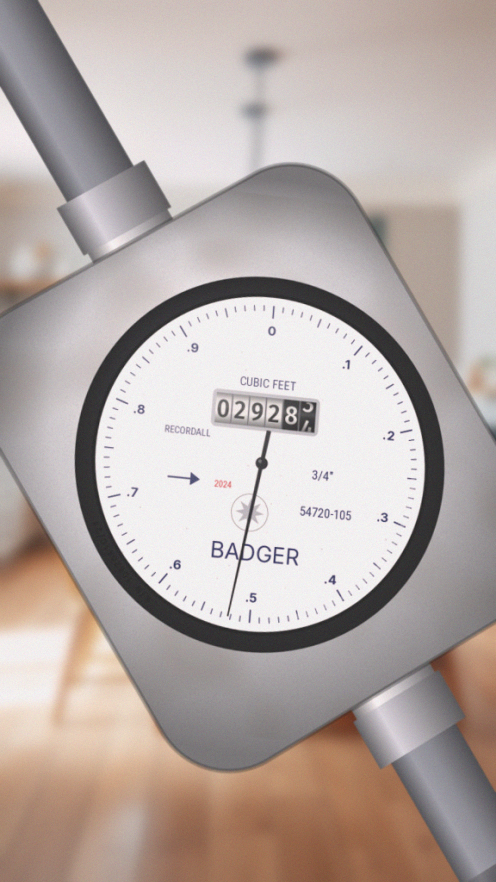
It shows 29283.52 ft³
